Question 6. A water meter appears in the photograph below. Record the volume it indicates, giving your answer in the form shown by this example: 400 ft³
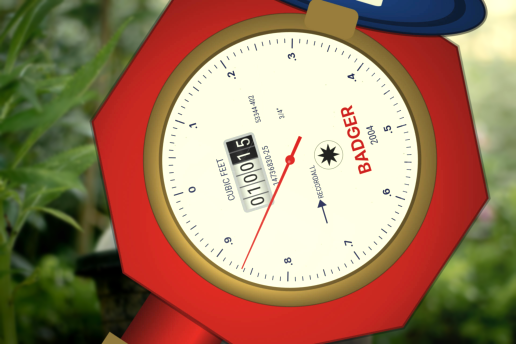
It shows 10014.86 ft³
